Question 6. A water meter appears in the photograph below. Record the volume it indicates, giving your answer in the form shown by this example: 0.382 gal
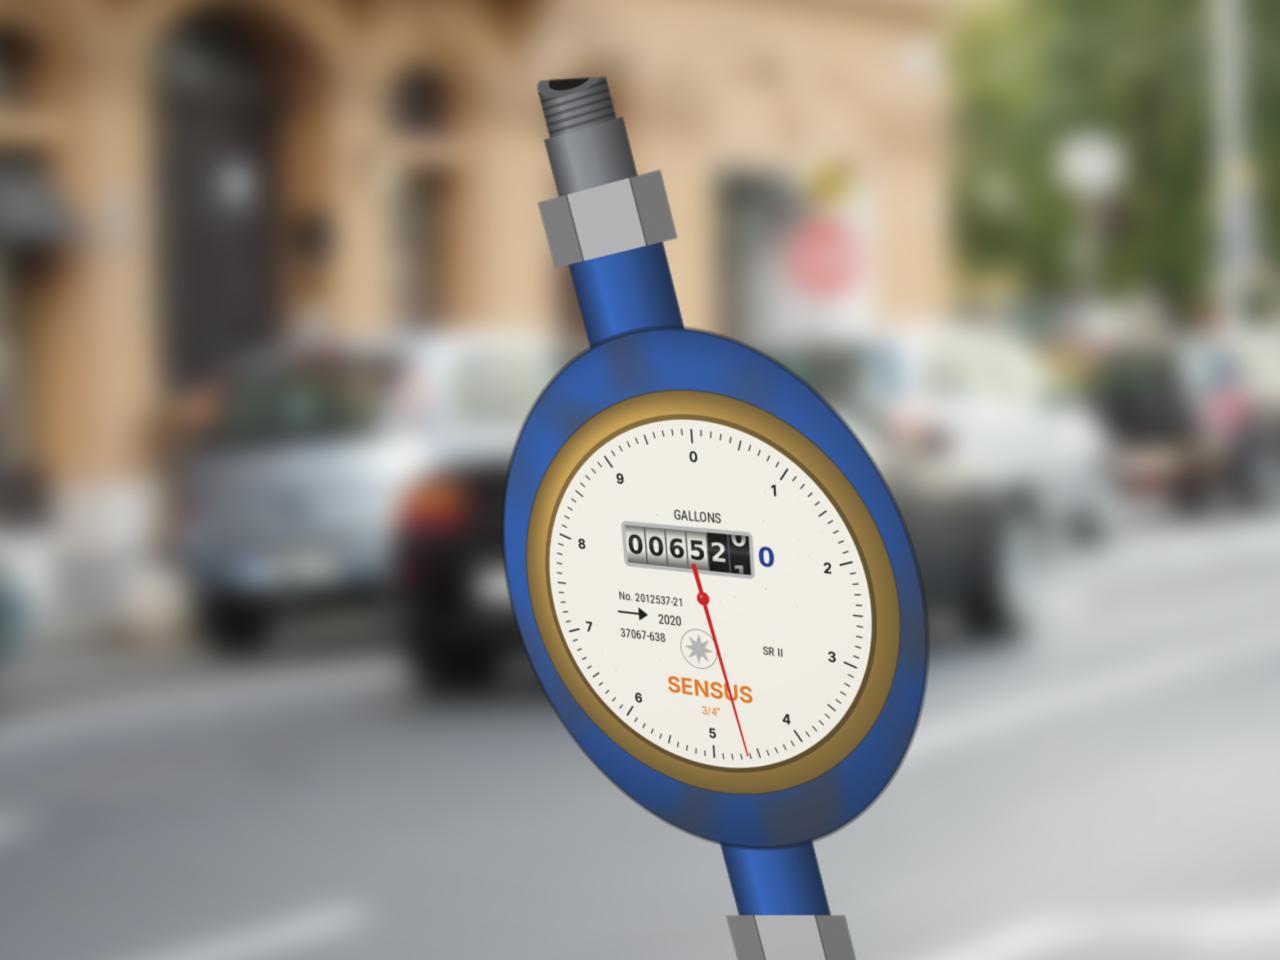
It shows 65204.6 gal
